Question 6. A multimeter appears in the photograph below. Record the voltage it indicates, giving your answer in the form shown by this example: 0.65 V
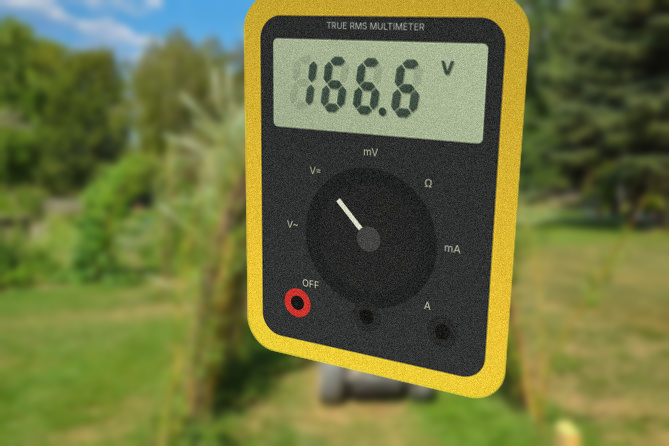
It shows 166.6 V
